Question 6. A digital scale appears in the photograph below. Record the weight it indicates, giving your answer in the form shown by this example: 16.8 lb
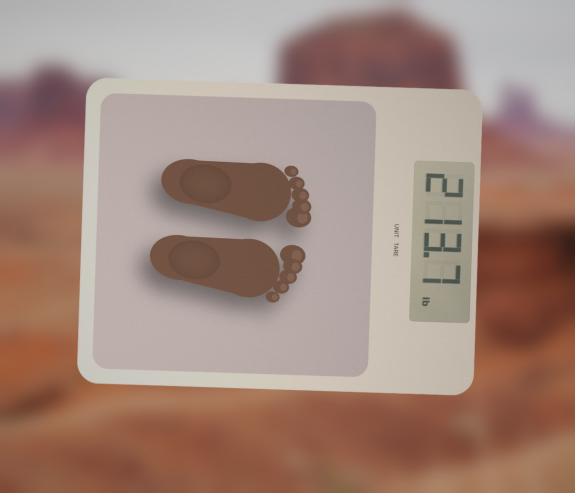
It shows 213.7 lb
